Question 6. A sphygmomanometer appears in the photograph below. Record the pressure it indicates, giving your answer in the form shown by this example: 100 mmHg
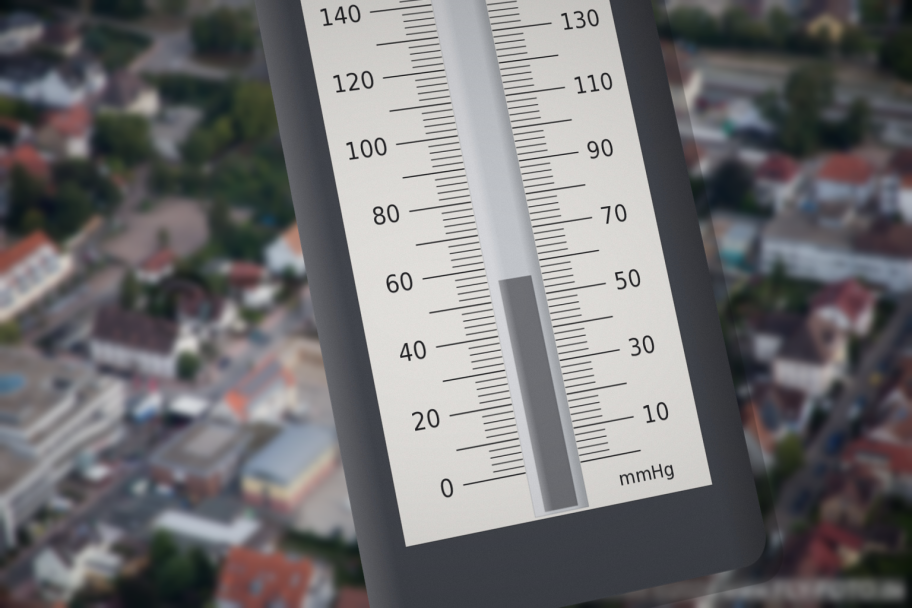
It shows 56 mmHg
